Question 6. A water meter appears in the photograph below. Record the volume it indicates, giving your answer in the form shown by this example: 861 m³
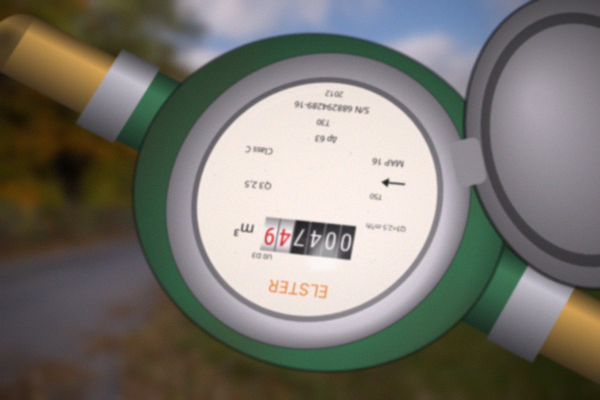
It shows 47.49 m³
